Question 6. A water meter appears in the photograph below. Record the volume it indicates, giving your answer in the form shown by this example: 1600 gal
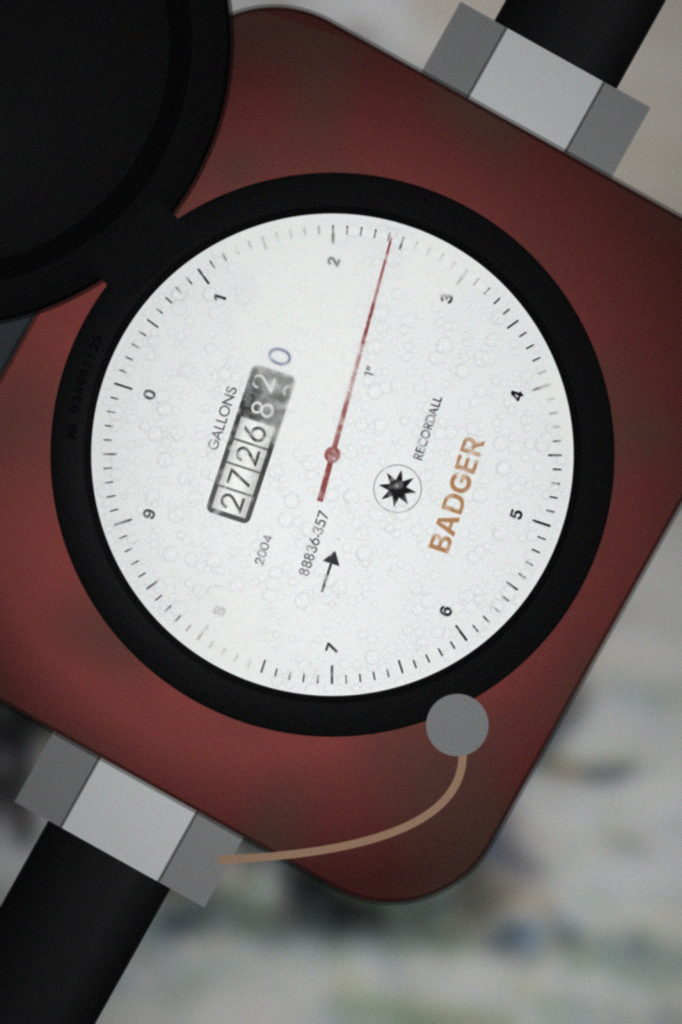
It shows 2726822.4 gal
